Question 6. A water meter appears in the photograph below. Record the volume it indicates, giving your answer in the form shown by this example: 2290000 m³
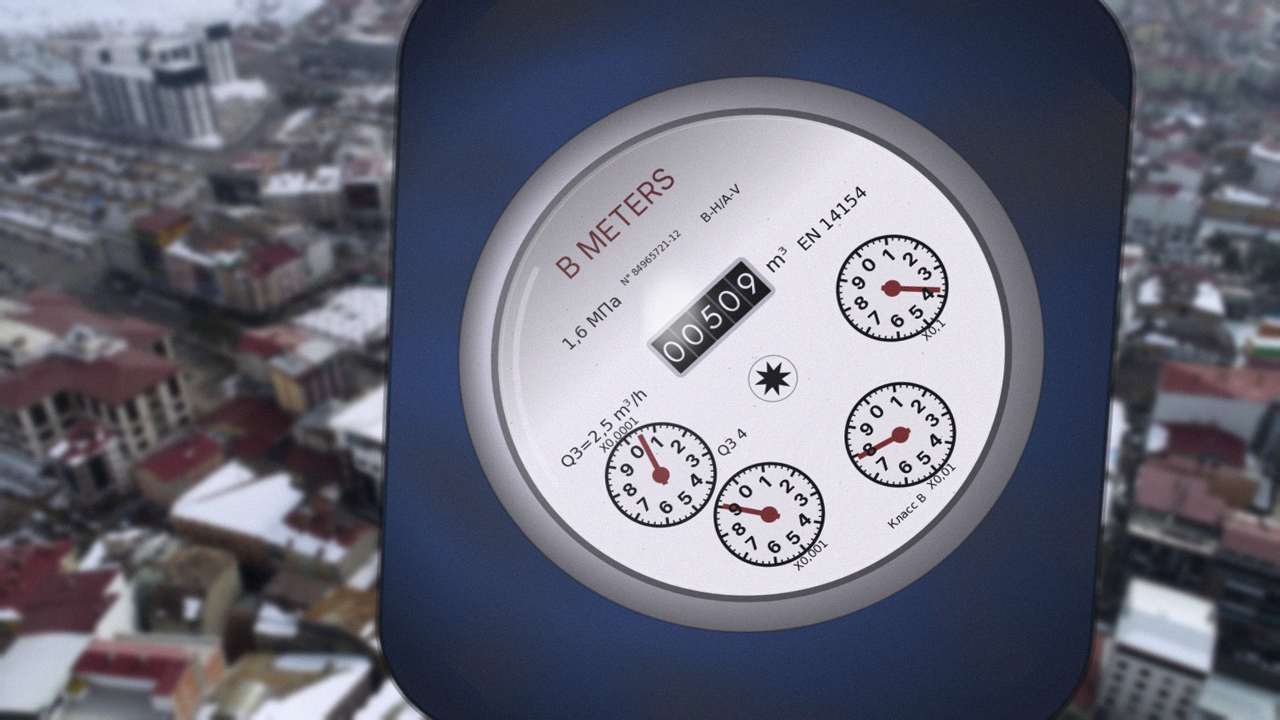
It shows 509.3790 m³
